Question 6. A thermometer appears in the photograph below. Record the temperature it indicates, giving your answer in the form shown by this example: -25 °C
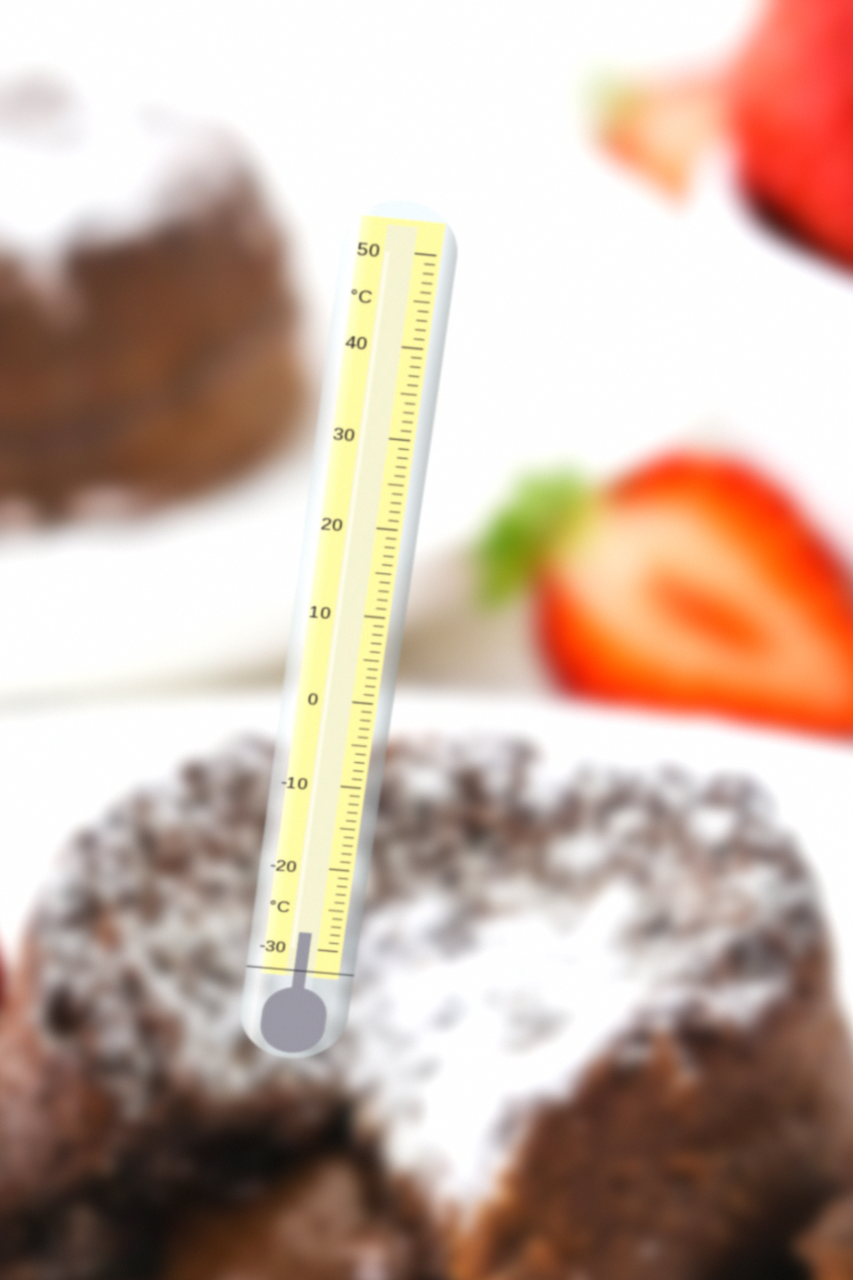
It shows -28 °C
